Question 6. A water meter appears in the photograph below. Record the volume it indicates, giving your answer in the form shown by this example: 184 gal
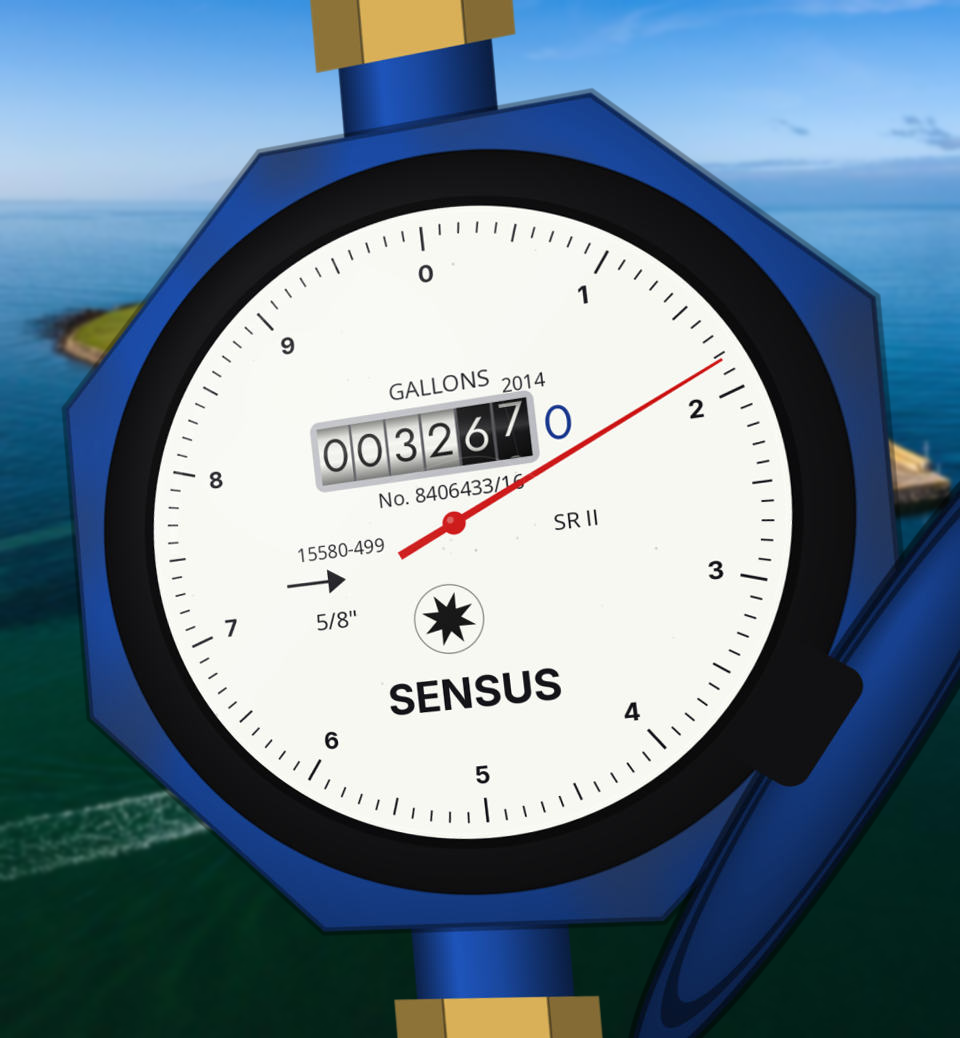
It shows 32671.8 gal
